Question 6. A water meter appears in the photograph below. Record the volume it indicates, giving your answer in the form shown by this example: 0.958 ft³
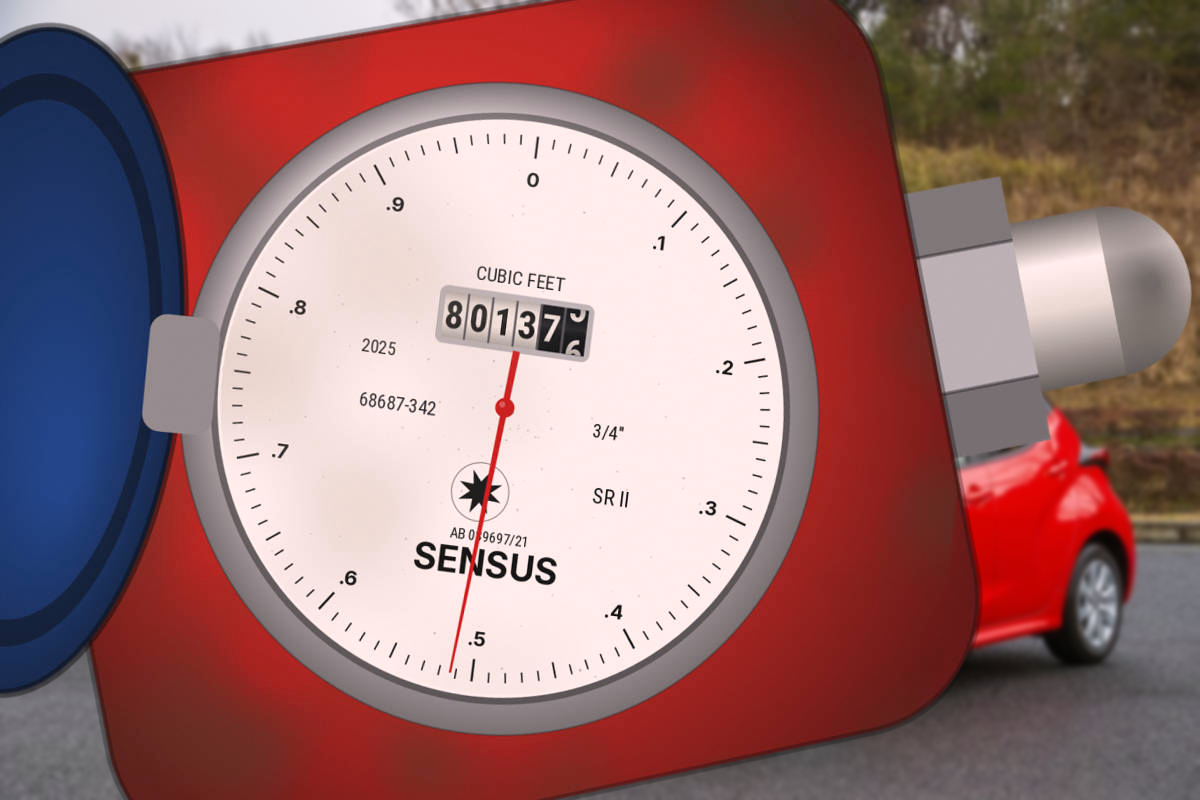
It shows 801375.51 ft³
